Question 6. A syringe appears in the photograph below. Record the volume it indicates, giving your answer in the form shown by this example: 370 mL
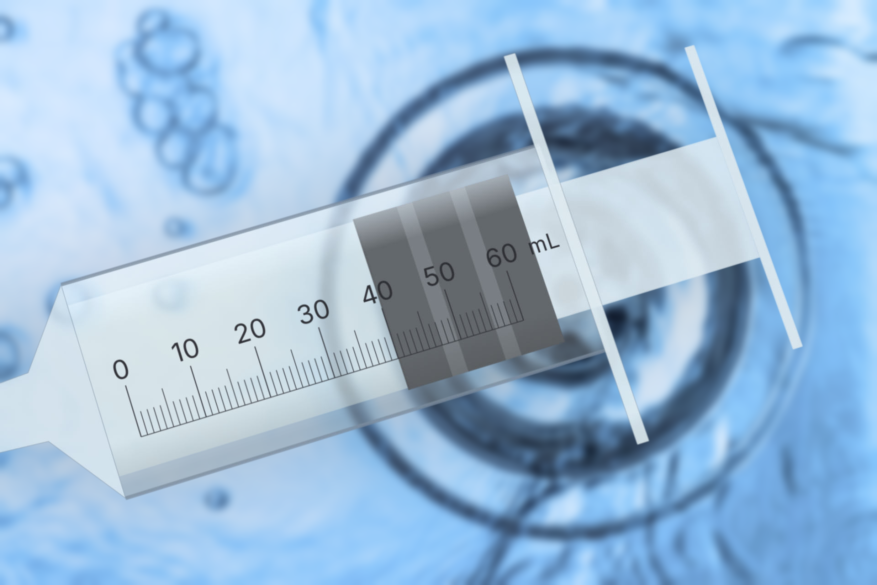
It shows 40 mL
